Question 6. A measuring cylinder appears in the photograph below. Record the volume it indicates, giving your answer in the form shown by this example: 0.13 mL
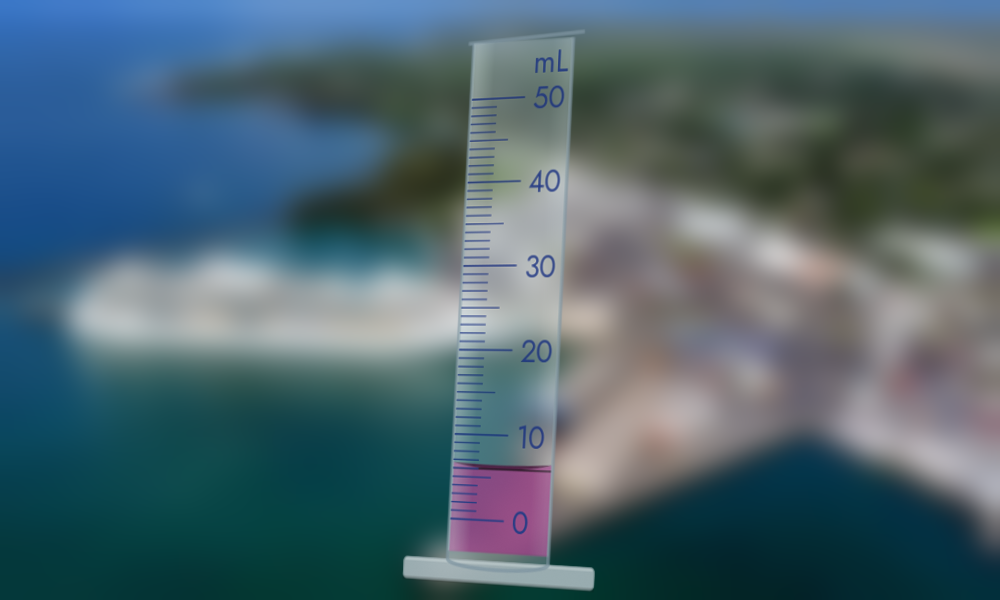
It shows 6 mL
